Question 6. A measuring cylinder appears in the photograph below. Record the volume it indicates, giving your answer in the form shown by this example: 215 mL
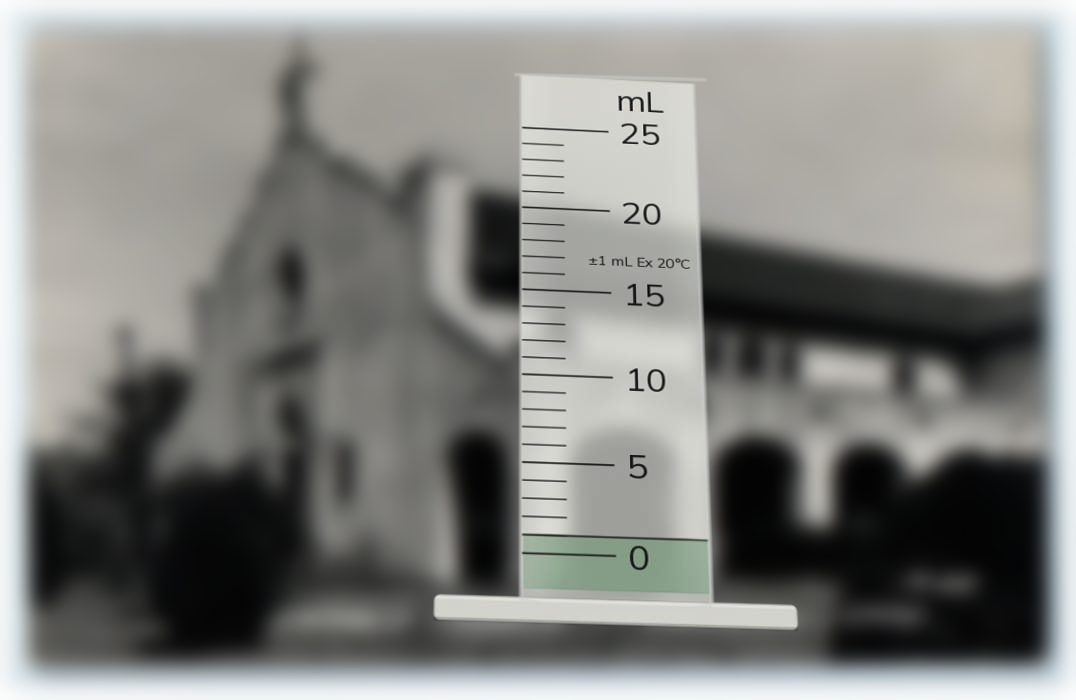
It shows 1 mL
